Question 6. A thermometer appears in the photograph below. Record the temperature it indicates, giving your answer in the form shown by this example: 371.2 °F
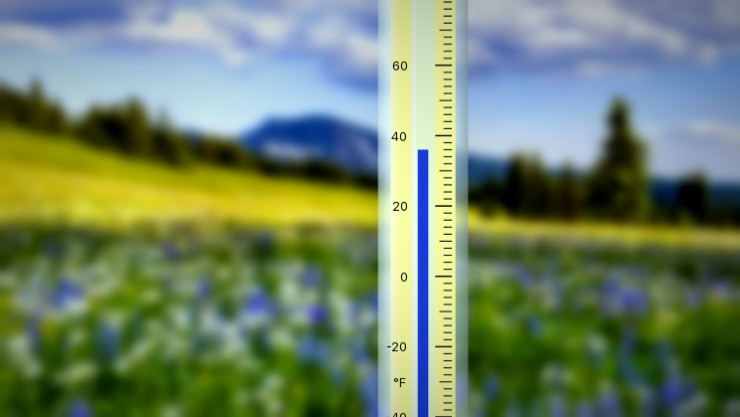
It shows 36 °F
